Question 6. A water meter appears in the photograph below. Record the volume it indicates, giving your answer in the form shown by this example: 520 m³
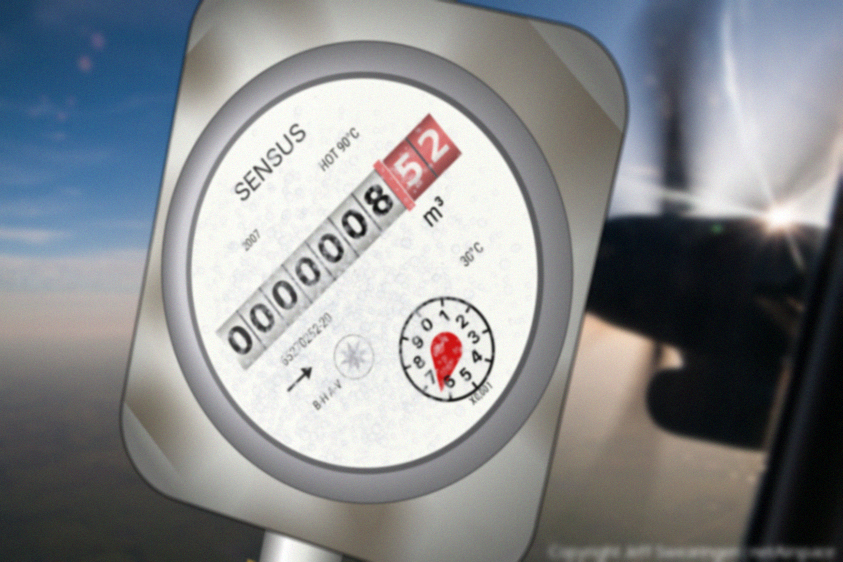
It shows 8.526 m³
